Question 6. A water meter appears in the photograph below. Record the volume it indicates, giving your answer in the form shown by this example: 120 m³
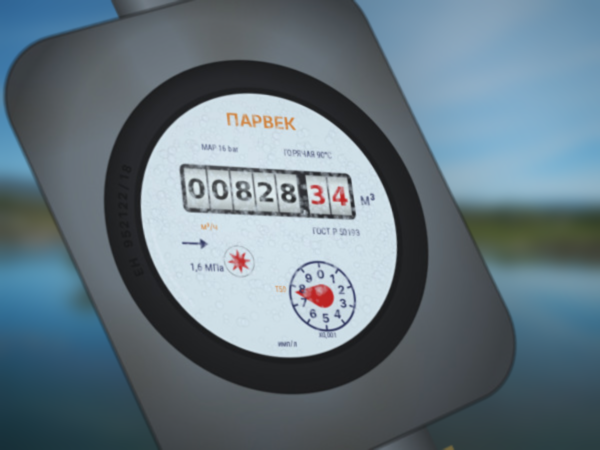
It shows 828.347 m³
